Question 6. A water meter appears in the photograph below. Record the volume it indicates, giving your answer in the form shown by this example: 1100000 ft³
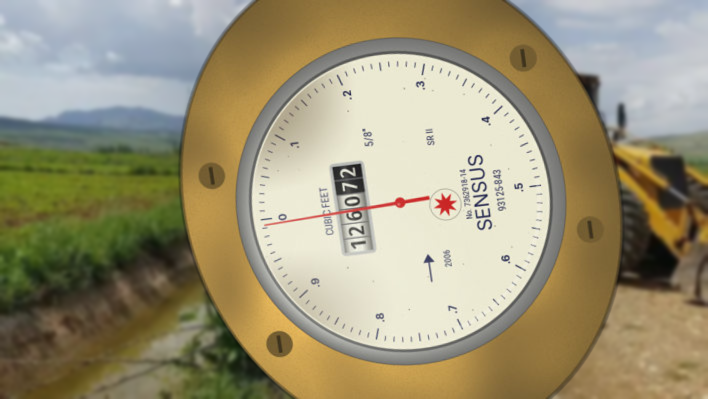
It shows 126071.99 ft³
